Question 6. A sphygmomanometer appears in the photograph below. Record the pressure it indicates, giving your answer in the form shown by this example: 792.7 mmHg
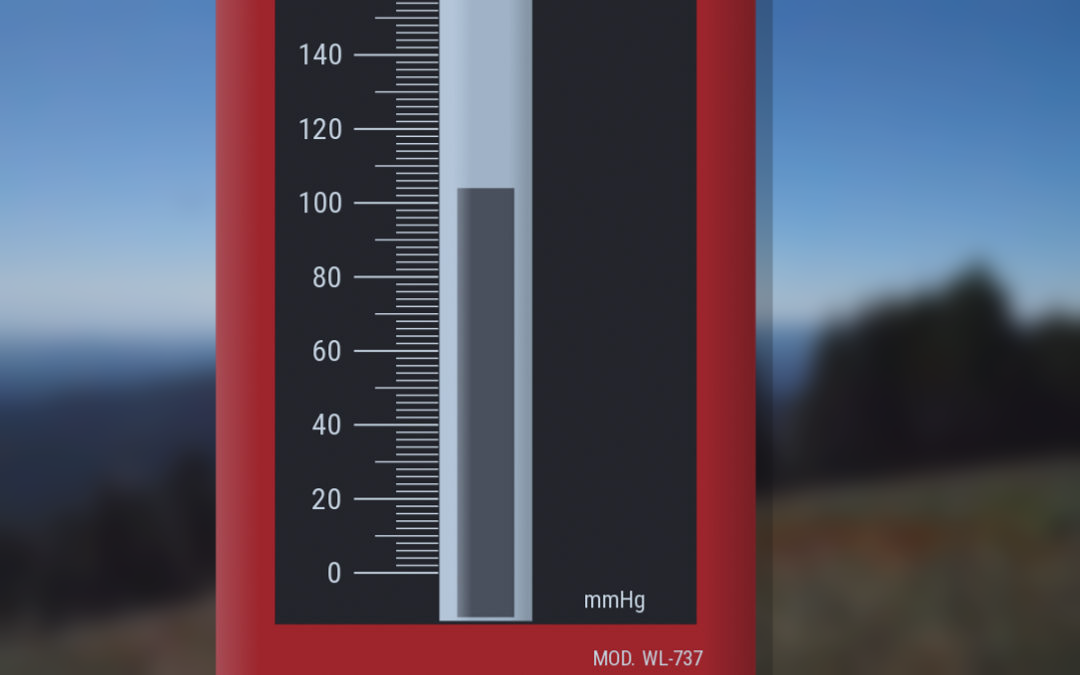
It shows 104 mmHg
